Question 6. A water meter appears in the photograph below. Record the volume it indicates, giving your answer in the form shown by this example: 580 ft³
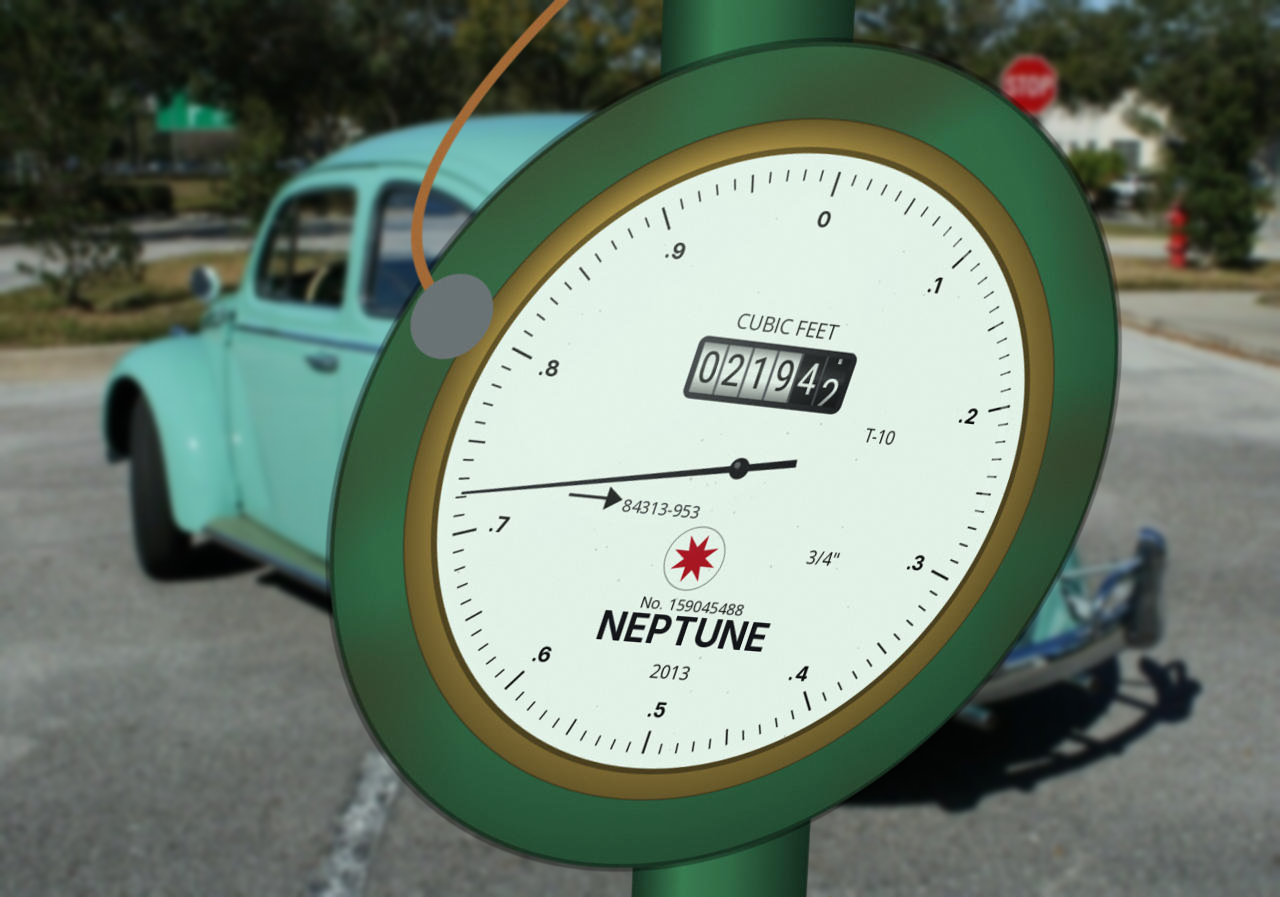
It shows 21941.72 ft³
